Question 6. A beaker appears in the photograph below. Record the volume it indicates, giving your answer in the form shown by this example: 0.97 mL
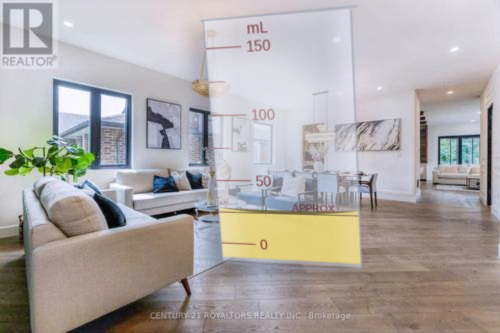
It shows 25 mL
